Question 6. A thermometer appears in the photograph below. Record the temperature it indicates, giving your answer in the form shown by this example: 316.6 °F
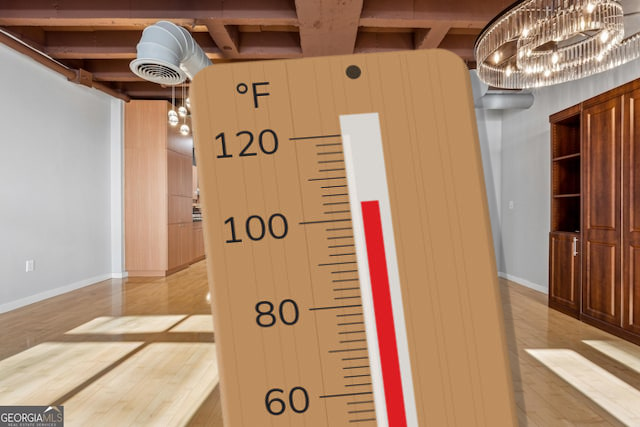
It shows 104 °F
